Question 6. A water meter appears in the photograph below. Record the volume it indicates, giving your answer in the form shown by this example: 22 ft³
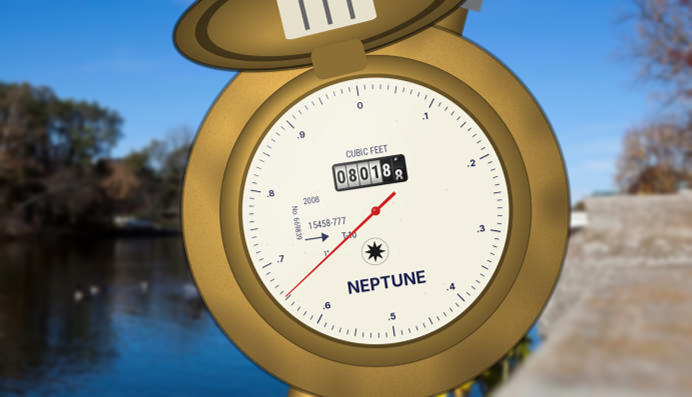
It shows 80187.65 ft³
